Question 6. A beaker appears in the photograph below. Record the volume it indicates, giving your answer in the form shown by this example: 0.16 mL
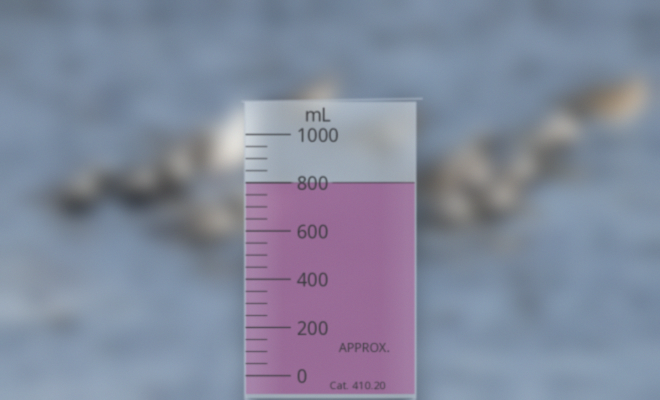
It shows 800 mL
